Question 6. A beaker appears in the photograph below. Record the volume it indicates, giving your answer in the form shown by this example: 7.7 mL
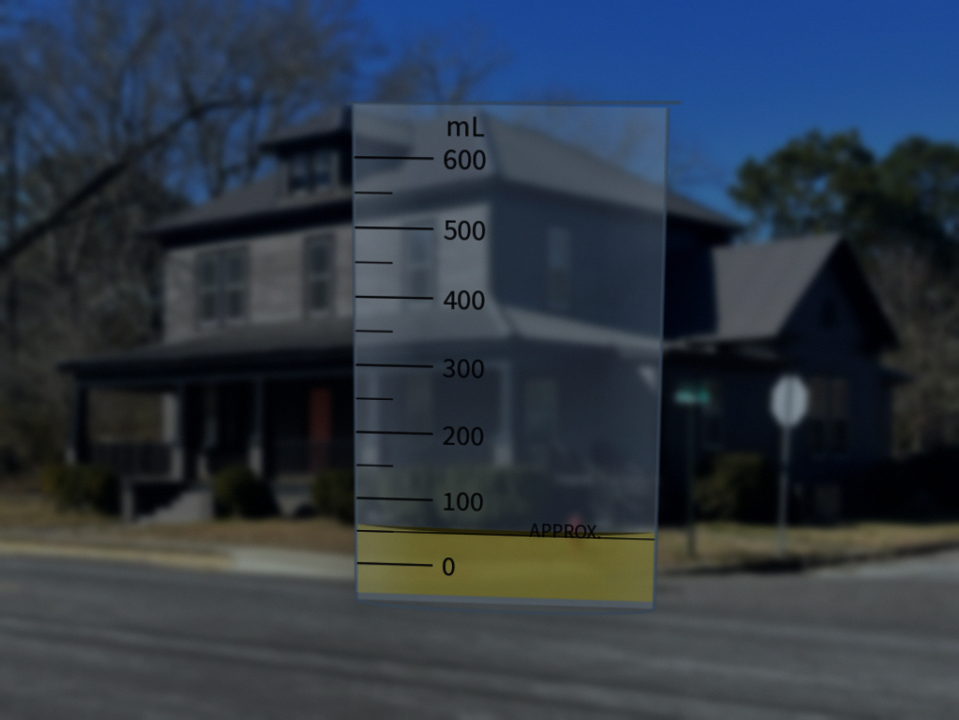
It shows 50 mL
